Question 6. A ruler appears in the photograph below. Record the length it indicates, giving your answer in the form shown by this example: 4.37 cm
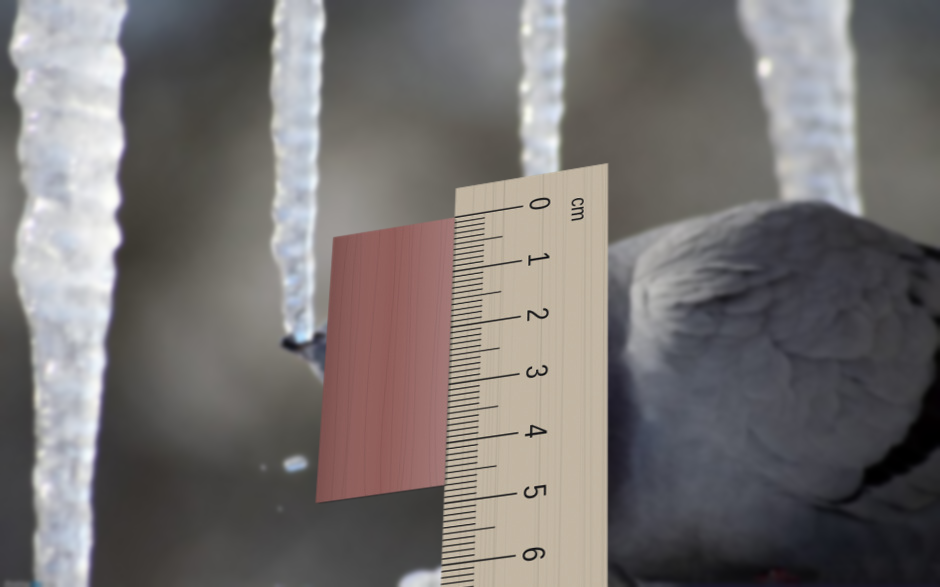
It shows 4.7 cm
